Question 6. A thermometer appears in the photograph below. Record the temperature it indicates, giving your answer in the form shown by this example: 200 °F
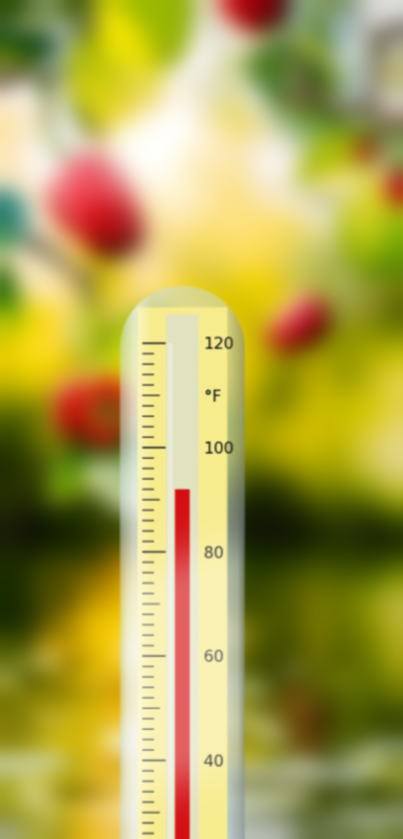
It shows 92 °F
